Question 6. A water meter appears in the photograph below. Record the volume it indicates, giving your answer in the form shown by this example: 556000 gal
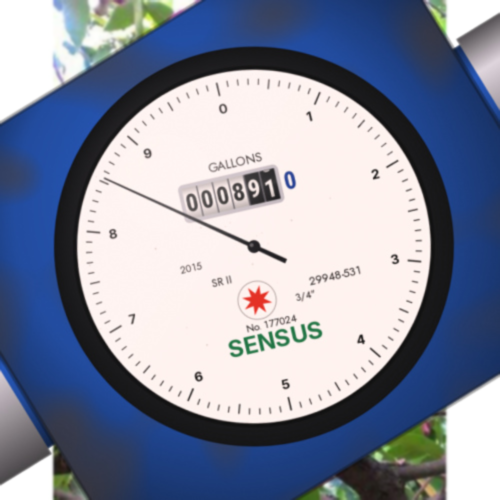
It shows 8908.5 gal
